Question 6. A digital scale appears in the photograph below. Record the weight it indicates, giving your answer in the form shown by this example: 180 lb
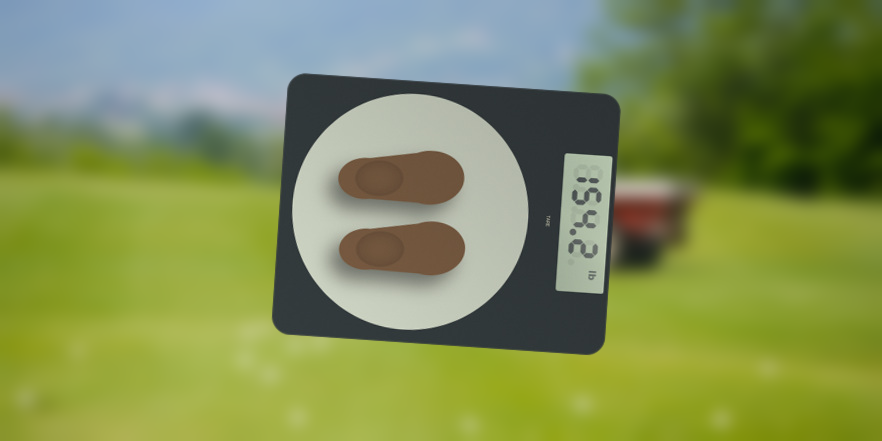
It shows 154.2 lb
